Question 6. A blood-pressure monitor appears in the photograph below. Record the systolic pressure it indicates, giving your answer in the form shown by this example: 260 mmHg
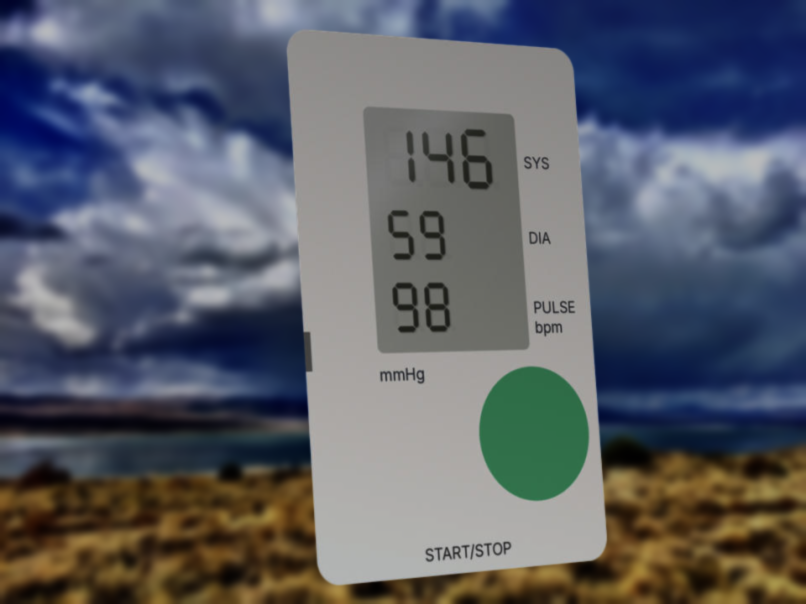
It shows 146 mmHg
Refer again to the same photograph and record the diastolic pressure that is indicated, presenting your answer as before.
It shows 59 mmHg
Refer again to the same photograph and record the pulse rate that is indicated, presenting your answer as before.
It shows 98 bpm
